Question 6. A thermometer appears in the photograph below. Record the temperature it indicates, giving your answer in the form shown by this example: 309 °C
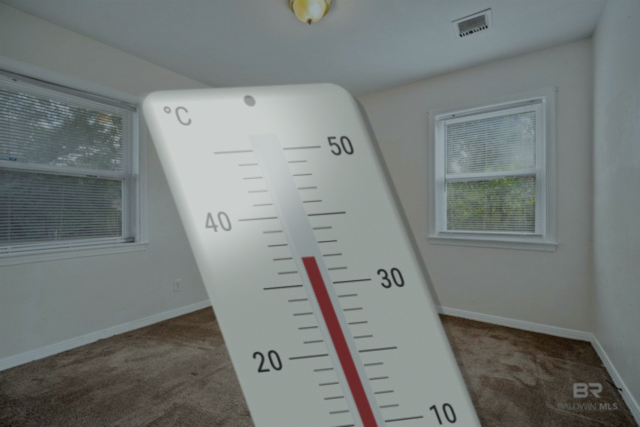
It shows 34 °C
